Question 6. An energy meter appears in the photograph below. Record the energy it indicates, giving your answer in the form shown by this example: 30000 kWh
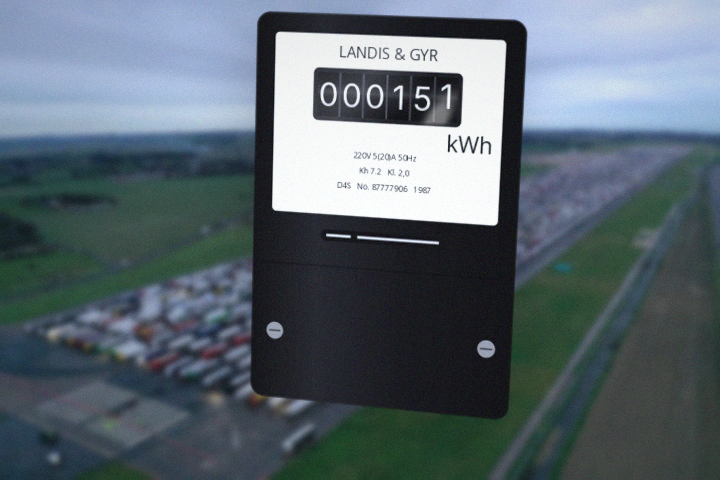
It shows 151 kWh
